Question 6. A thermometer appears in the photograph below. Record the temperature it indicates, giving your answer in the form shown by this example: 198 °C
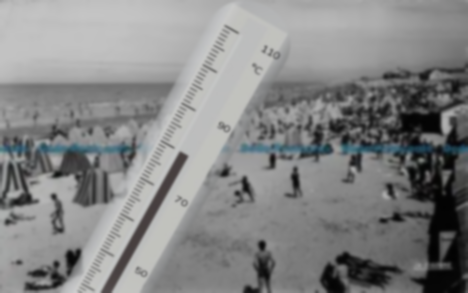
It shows 80 °C
